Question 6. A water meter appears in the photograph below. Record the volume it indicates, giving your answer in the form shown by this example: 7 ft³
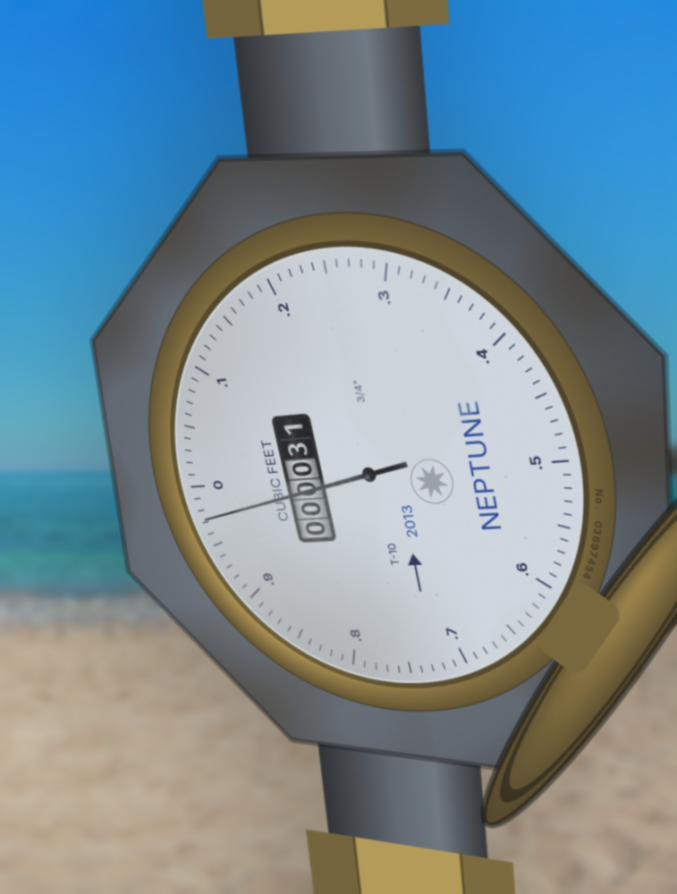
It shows 30.97 ft³
